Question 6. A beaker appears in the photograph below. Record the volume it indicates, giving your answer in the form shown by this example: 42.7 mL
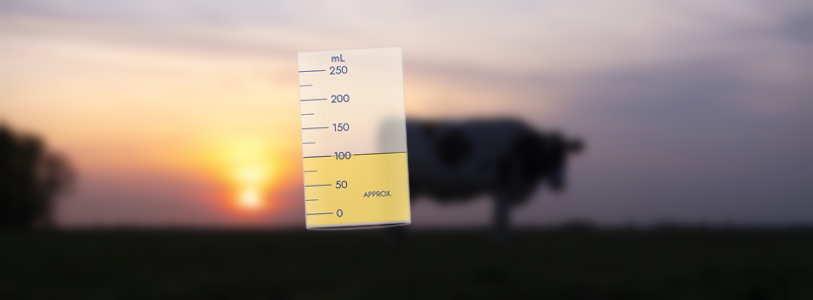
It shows 100 mL
